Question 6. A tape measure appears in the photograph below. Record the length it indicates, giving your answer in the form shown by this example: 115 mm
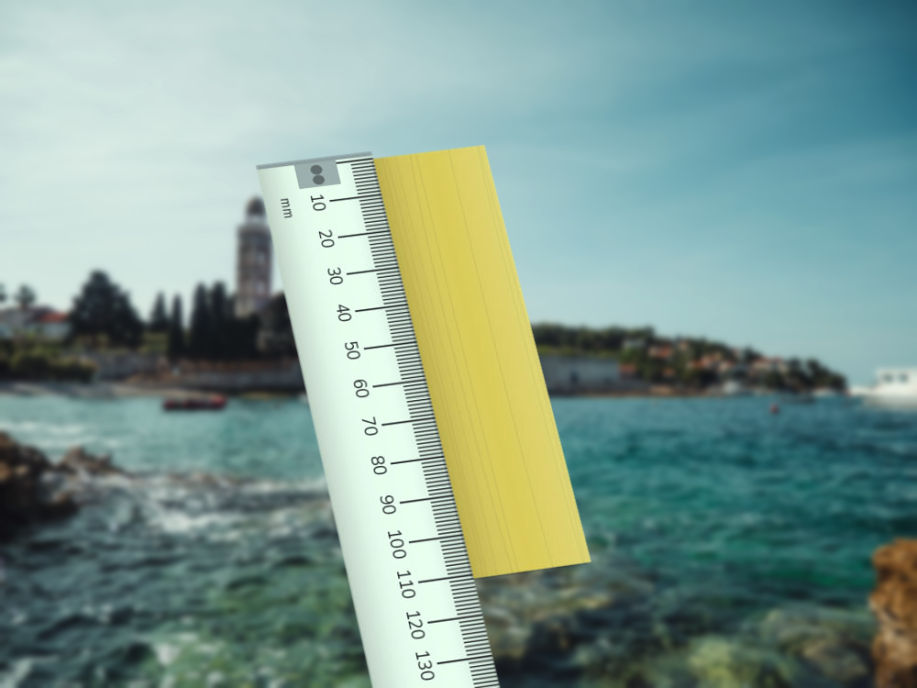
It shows 111 mm
